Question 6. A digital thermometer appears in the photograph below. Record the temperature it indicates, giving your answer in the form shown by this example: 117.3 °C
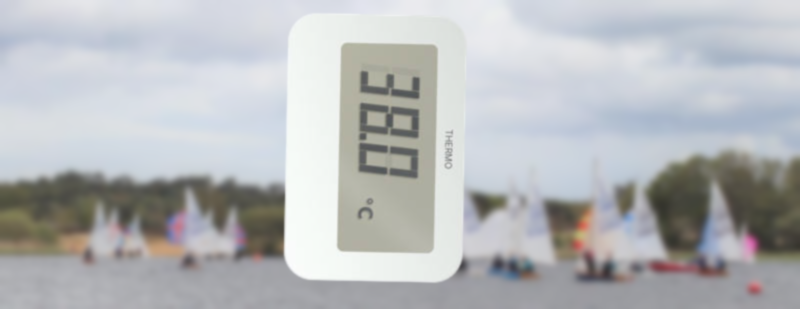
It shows 38.0 °C
